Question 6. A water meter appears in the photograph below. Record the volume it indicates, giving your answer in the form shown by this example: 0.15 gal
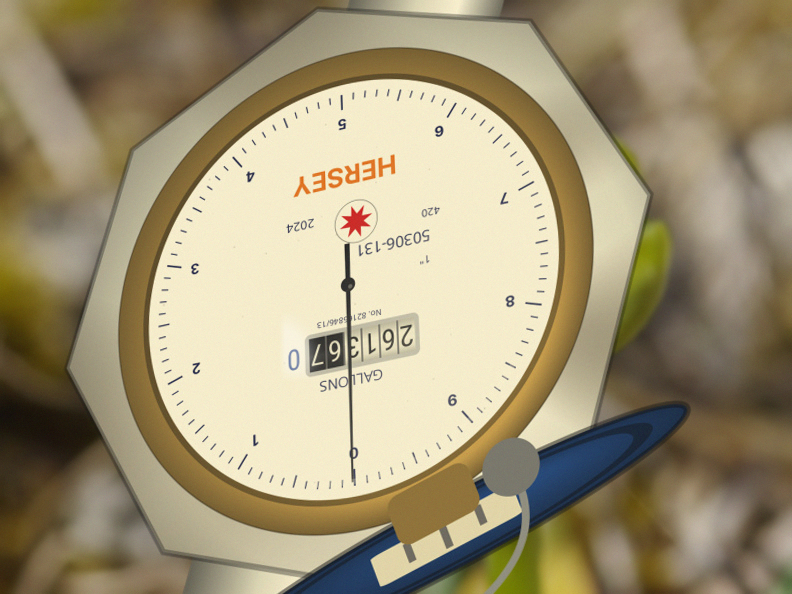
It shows 2613670.0 gal
